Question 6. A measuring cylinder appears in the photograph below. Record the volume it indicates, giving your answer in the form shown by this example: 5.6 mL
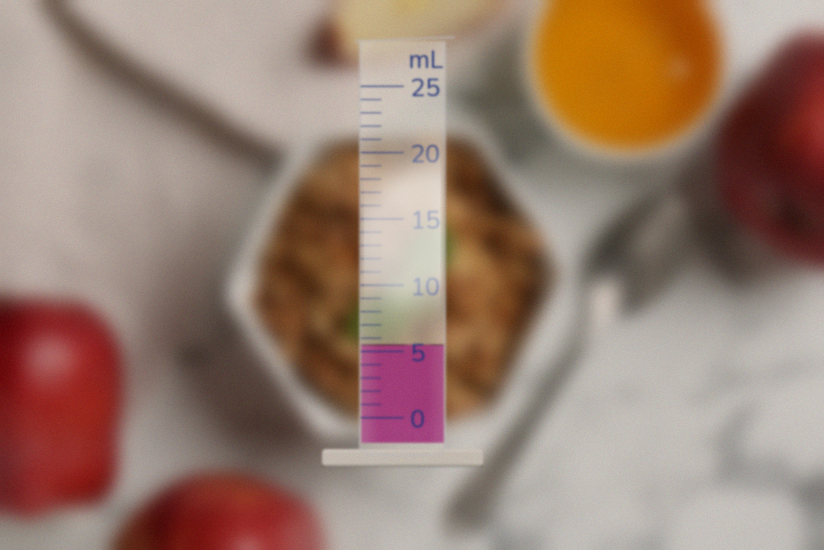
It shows 5.5 mL
